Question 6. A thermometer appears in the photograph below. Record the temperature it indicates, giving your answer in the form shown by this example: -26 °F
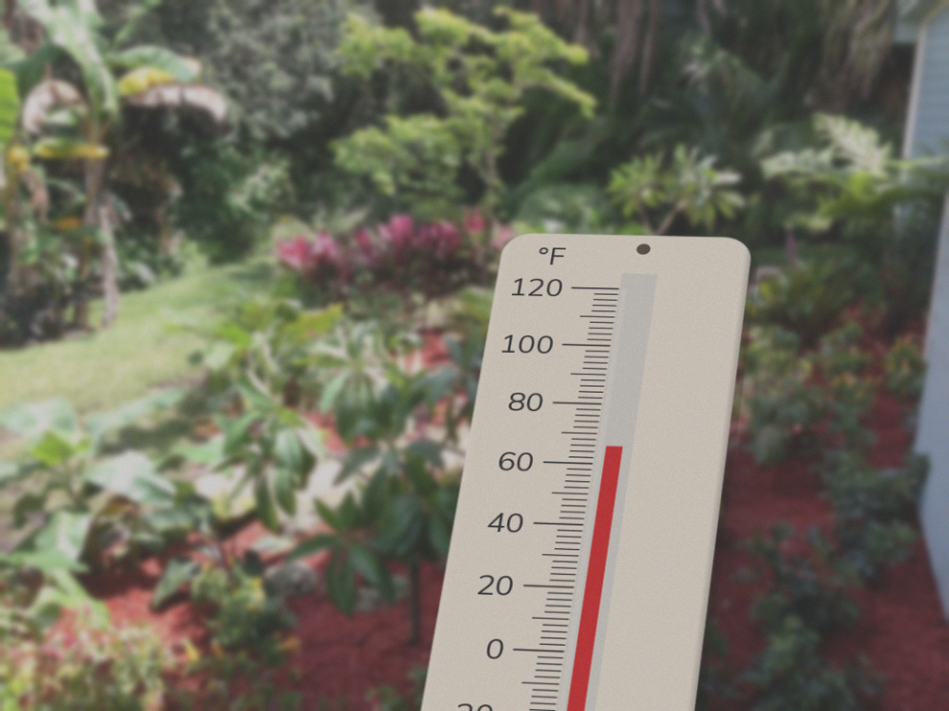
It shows 66 °F
